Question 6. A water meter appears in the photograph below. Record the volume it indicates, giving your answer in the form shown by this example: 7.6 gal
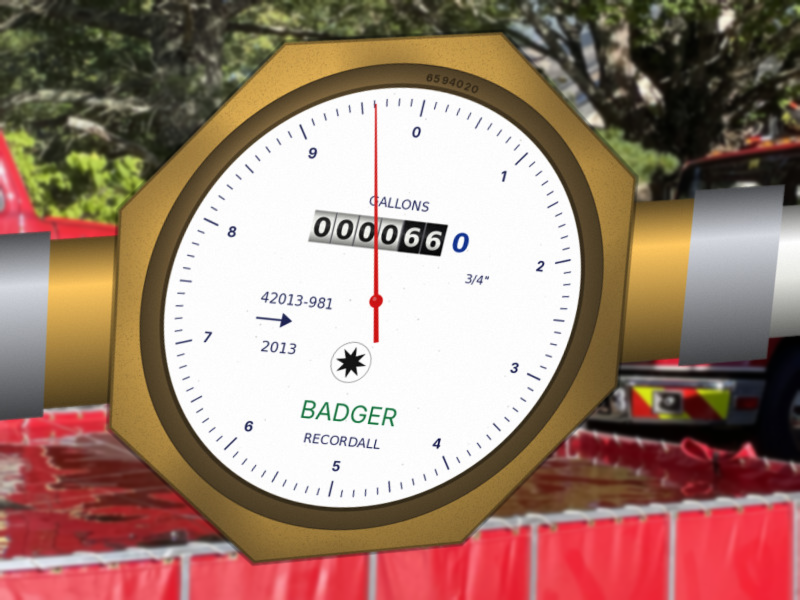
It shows 659.6 gal
